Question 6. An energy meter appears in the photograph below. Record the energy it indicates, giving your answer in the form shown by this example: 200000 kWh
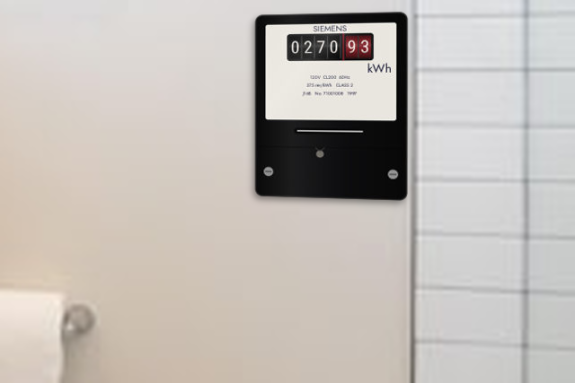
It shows 270.93 kWh
